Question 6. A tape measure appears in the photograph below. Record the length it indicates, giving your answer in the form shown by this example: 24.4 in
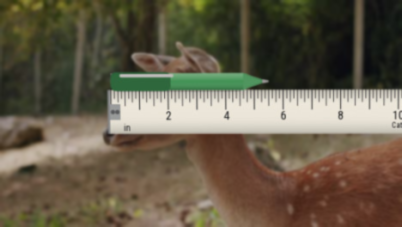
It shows 5.5 in
